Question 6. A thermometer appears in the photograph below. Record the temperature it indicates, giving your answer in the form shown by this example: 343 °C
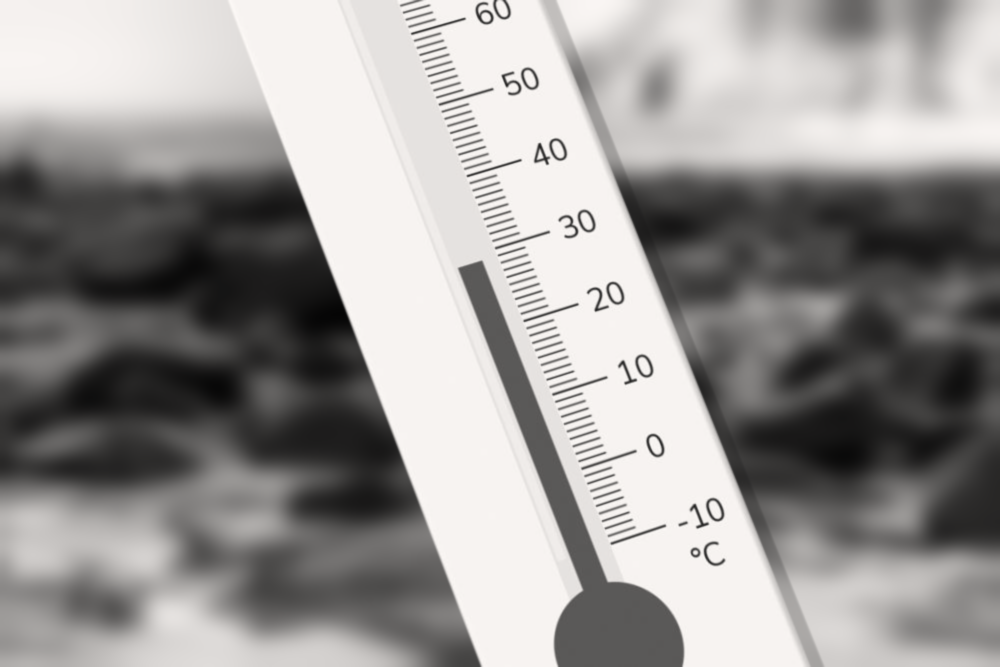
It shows 29 °C
